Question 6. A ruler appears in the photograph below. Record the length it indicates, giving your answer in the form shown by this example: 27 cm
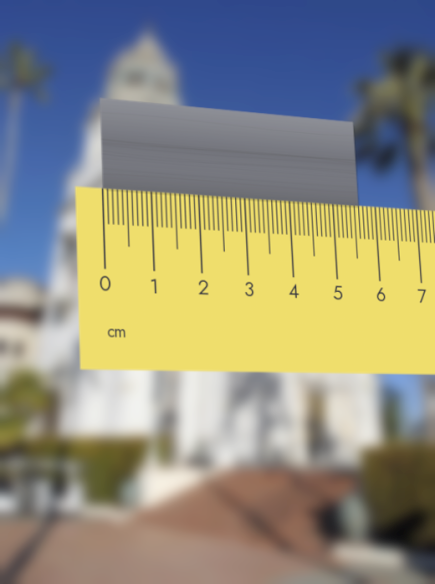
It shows 5.6 cm
